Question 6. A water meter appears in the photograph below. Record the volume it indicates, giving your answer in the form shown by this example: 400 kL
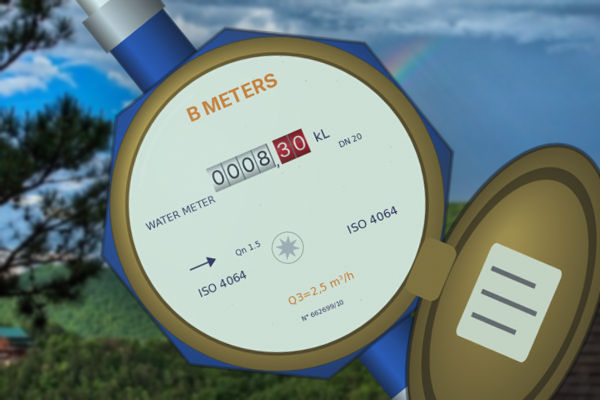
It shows 8.30 kL
